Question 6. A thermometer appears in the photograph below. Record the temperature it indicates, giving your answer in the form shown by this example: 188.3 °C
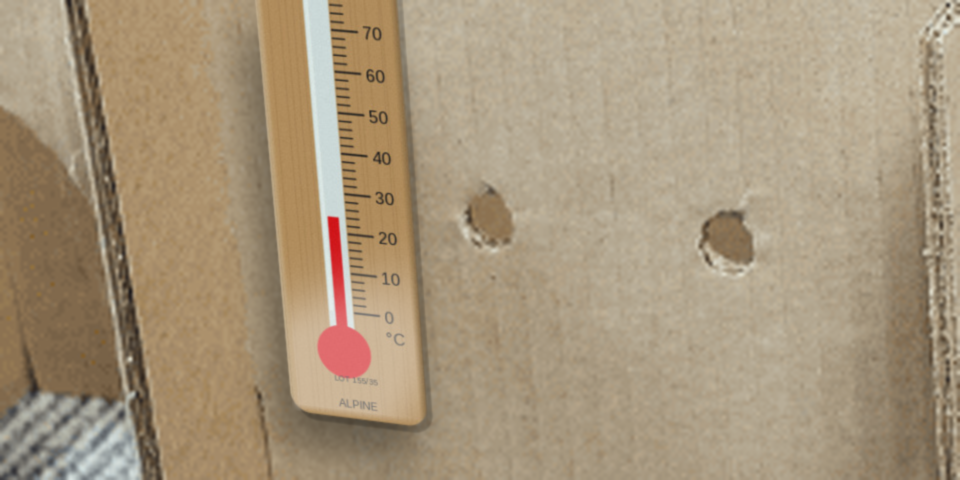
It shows 24 °C
